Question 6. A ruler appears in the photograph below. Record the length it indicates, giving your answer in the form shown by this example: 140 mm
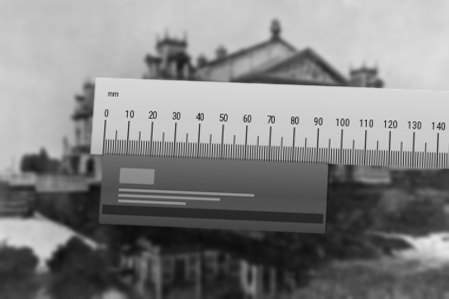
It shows 95 mm
